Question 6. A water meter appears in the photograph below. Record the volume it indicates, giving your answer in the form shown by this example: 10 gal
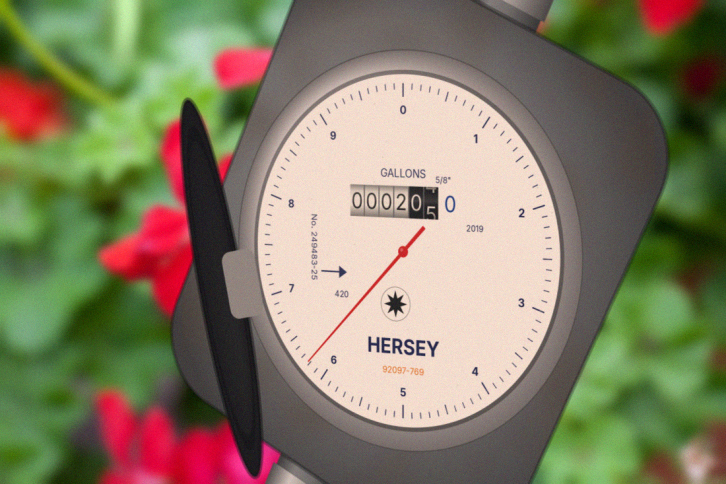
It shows 2046.2 gal
